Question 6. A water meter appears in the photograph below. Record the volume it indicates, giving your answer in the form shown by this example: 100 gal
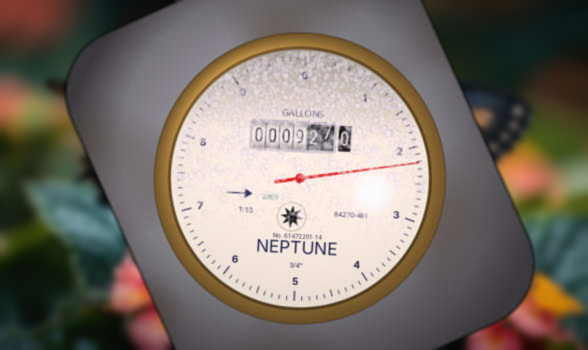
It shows 9272.2 gal
